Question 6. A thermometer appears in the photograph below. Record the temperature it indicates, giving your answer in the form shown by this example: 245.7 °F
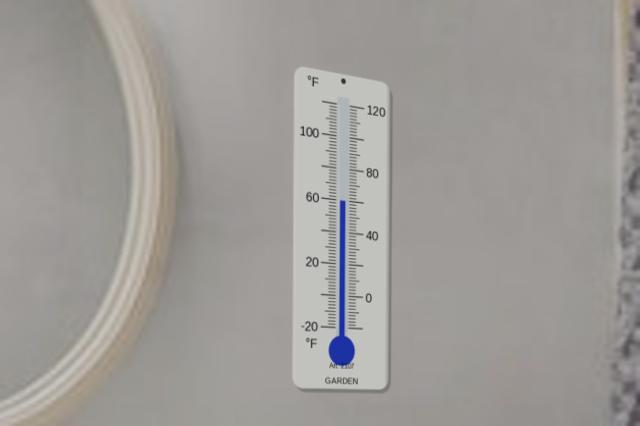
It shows 60 °F
